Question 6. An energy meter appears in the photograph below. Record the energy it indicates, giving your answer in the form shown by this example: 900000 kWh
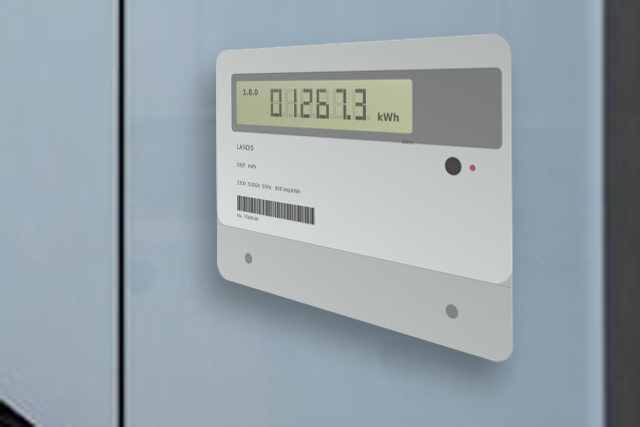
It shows 1267.3 kWh
